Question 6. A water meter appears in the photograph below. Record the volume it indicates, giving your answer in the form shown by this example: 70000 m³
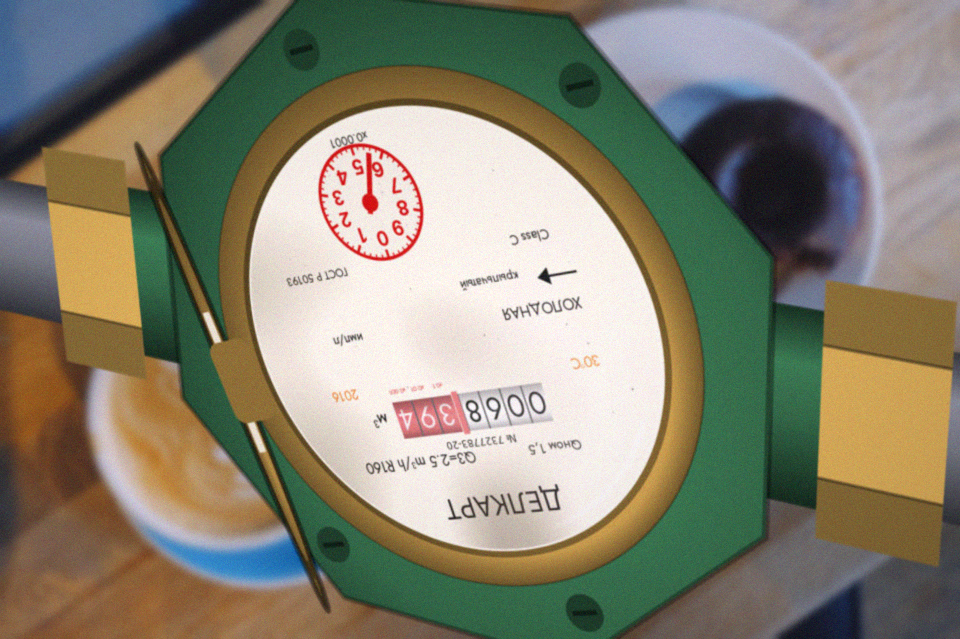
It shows 68.3945 m³
